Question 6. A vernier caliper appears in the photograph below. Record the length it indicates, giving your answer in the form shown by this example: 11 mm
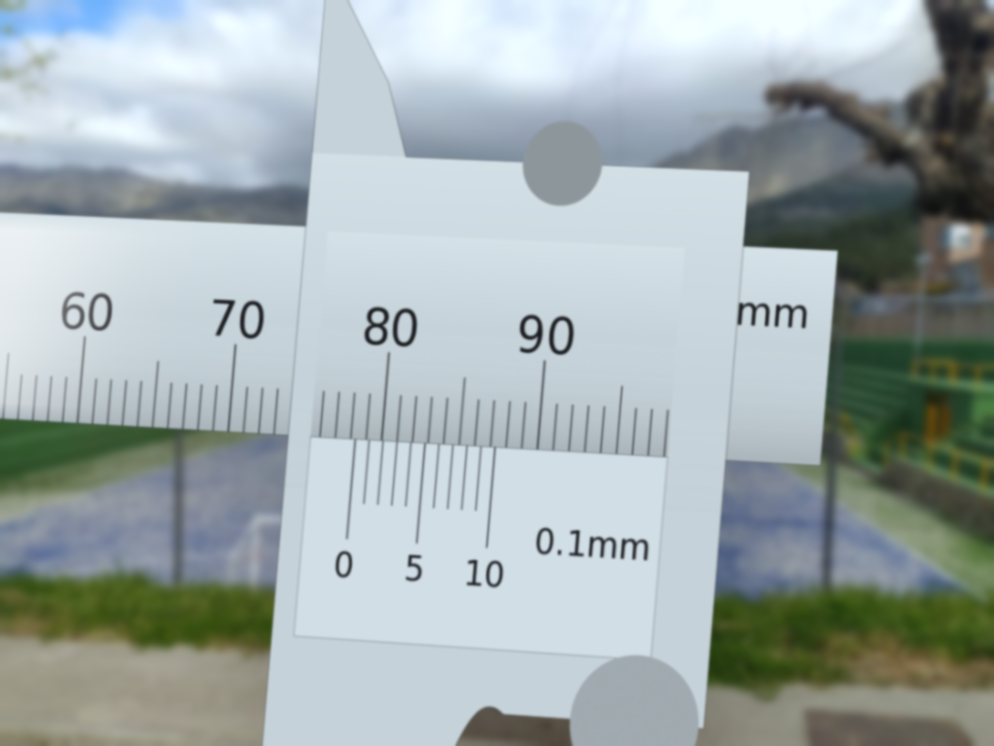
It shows 78.3 mm
